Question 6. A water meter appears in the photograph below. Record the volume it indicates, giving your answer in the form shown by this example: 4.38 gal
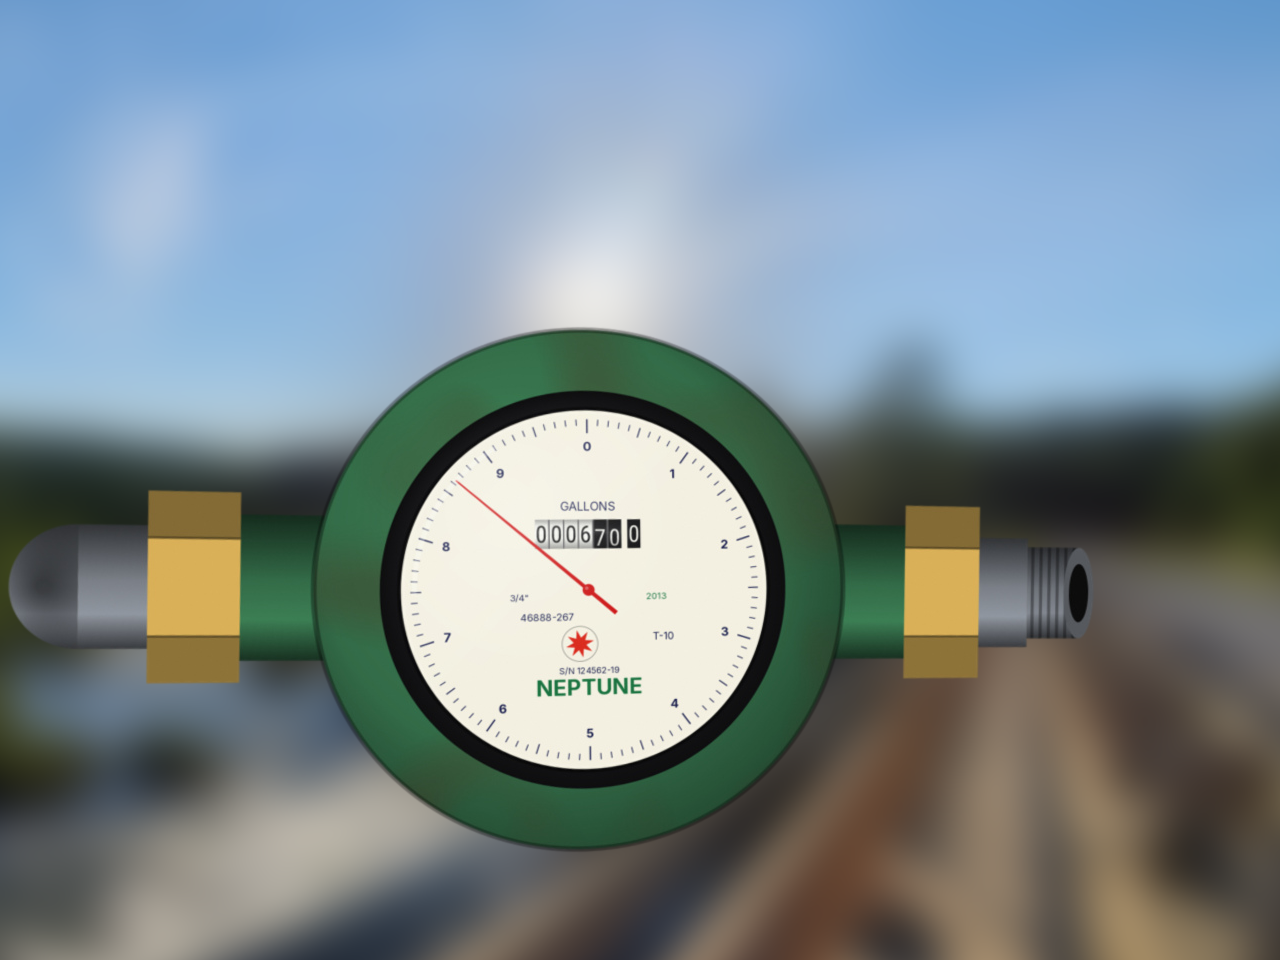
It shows 6698.6 gal
